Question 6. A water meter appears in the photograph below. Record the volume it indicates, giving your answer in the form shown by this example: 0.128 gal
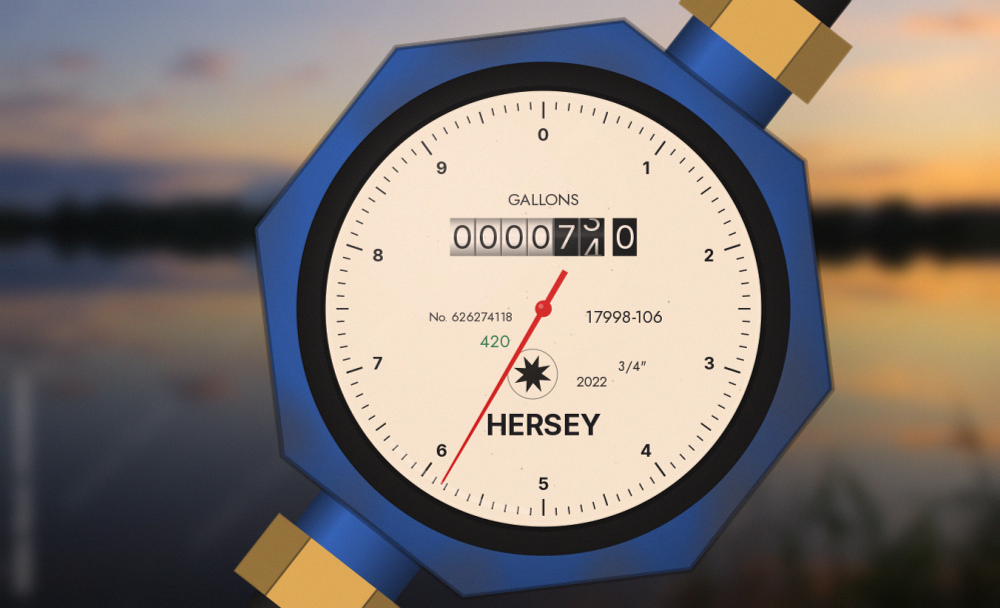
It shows 735.8 gal
